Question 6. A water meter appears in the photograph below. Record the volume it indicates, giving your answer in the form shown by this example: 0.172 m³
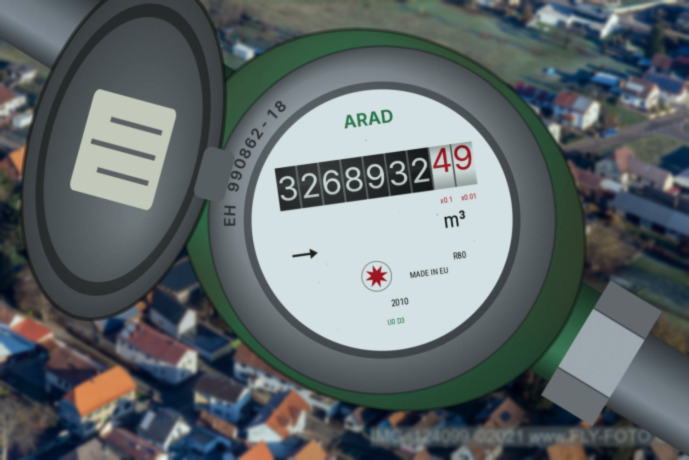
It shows 3268932.49 m³
